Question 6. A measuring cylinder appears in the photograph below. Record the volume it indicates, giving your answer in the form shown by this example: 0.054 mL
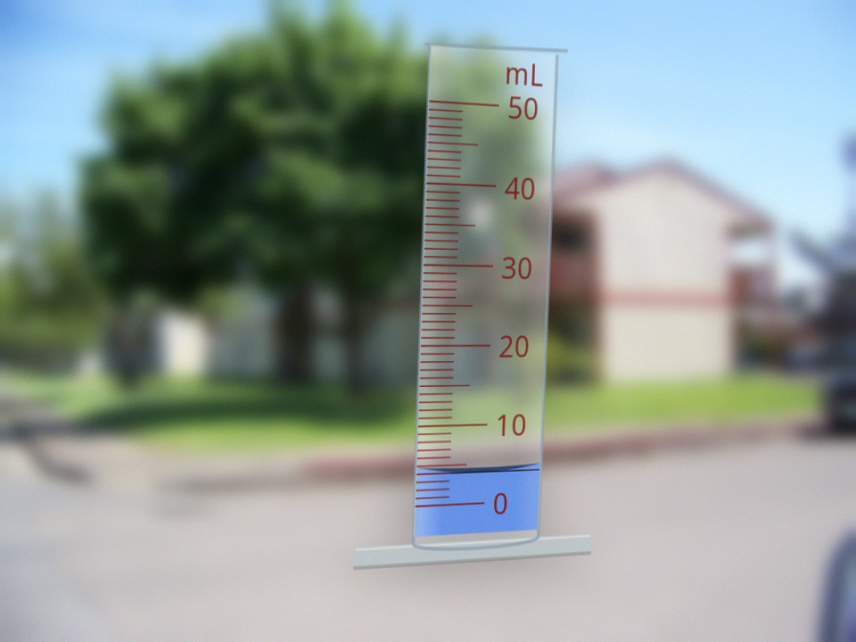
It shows 4 mL
